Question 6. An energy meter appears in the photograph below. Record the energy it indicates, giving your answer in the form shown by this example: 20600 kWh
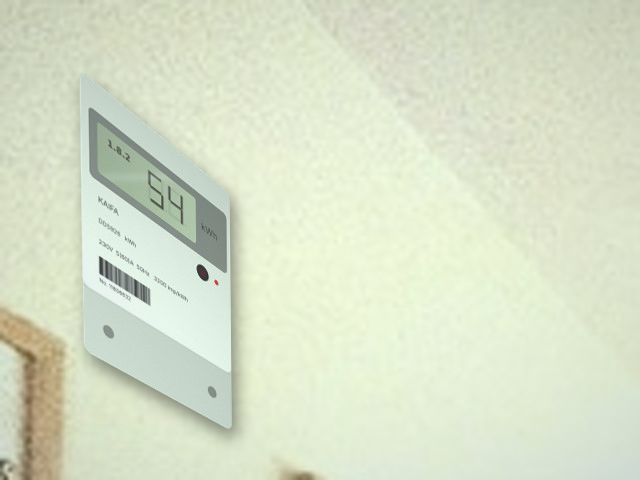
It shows 54 kWh
